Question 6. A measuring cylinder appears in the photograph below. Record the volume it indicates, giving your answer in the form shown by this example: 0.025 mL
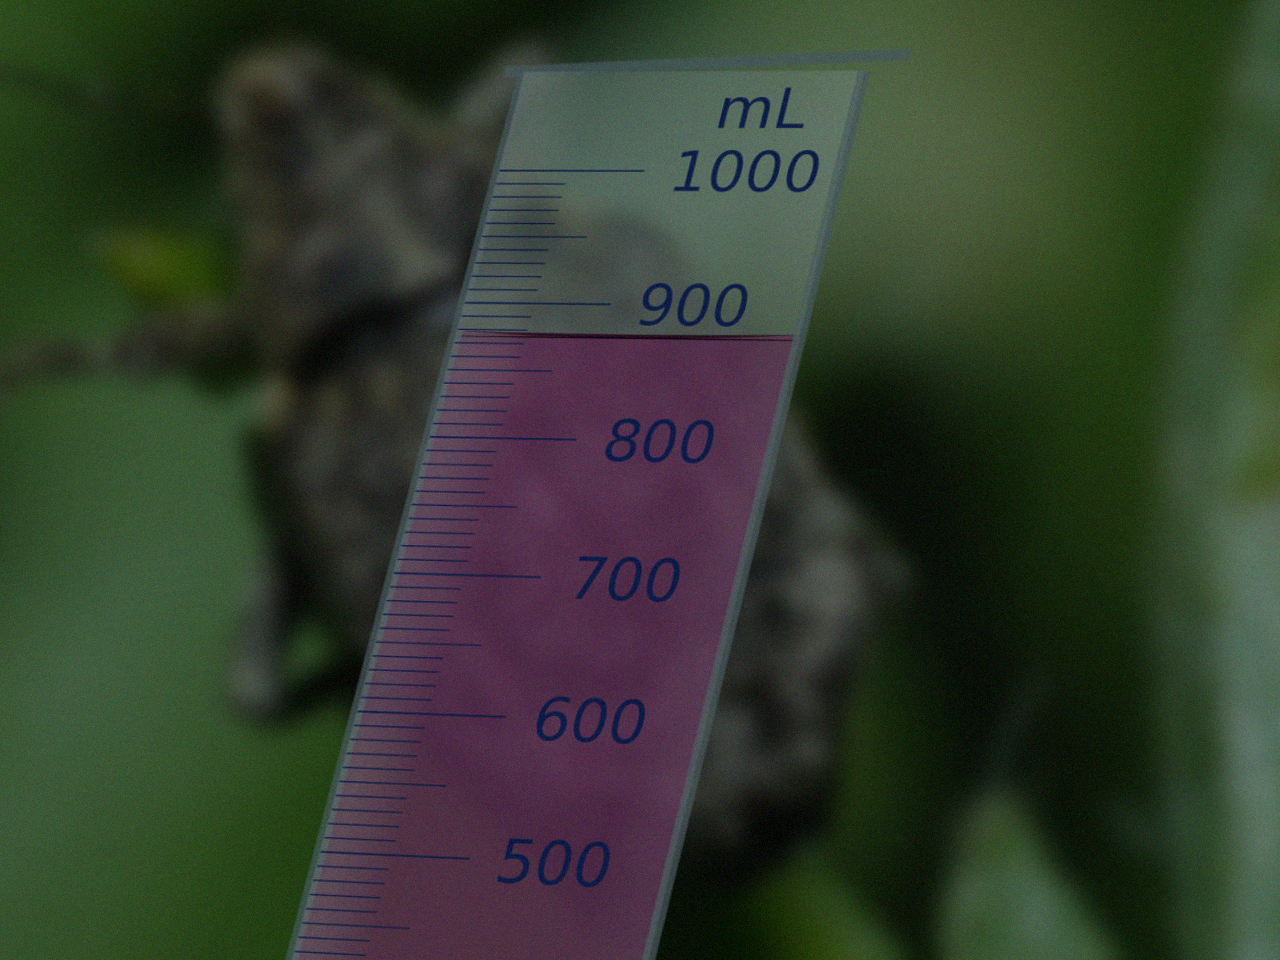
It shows 875 mL
